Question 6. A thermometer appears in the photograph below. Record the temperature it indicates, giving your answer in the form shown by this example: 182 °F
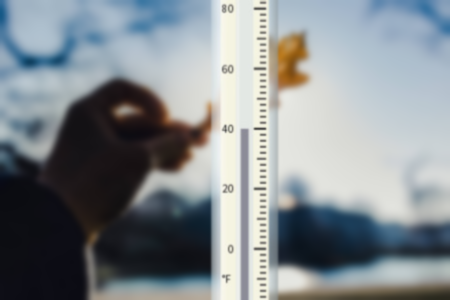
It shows 40 °F
